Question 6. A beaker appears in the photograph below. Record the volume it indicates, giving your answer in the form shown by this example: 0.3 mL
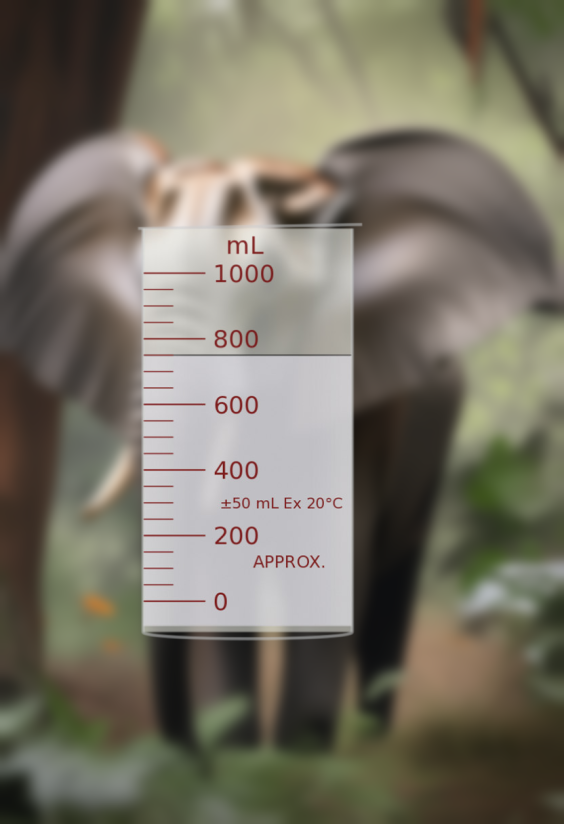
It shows 750 mL
